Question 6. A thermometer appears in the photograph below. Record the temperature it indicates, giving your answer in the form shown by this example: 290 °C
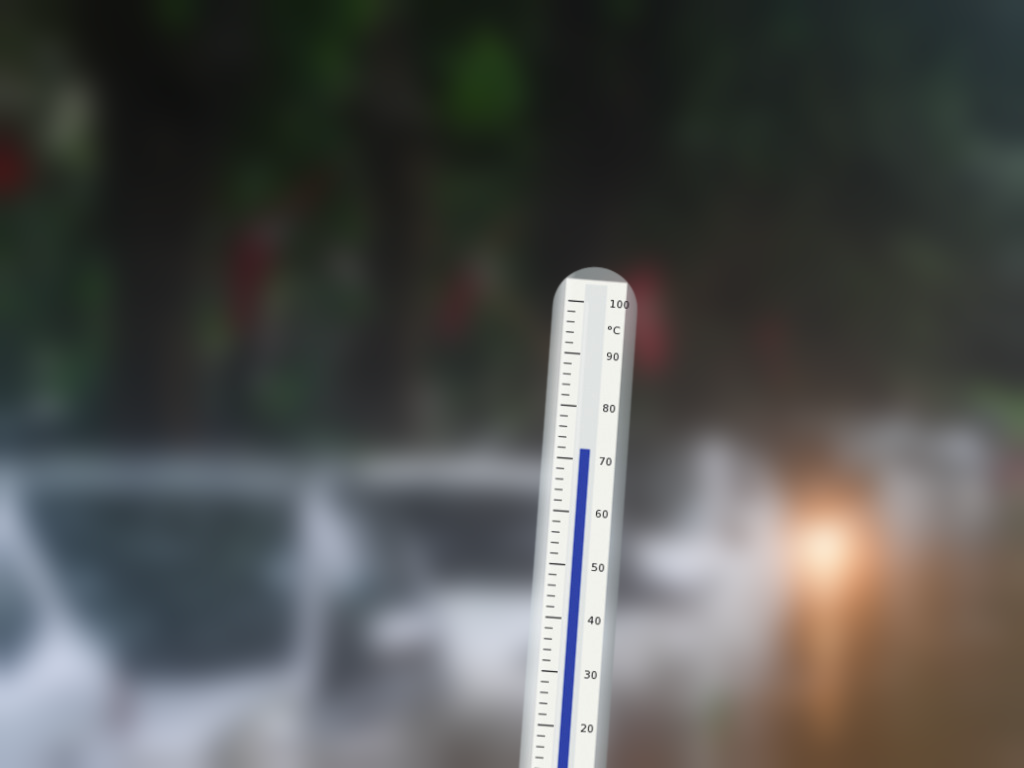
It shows 72 °C
